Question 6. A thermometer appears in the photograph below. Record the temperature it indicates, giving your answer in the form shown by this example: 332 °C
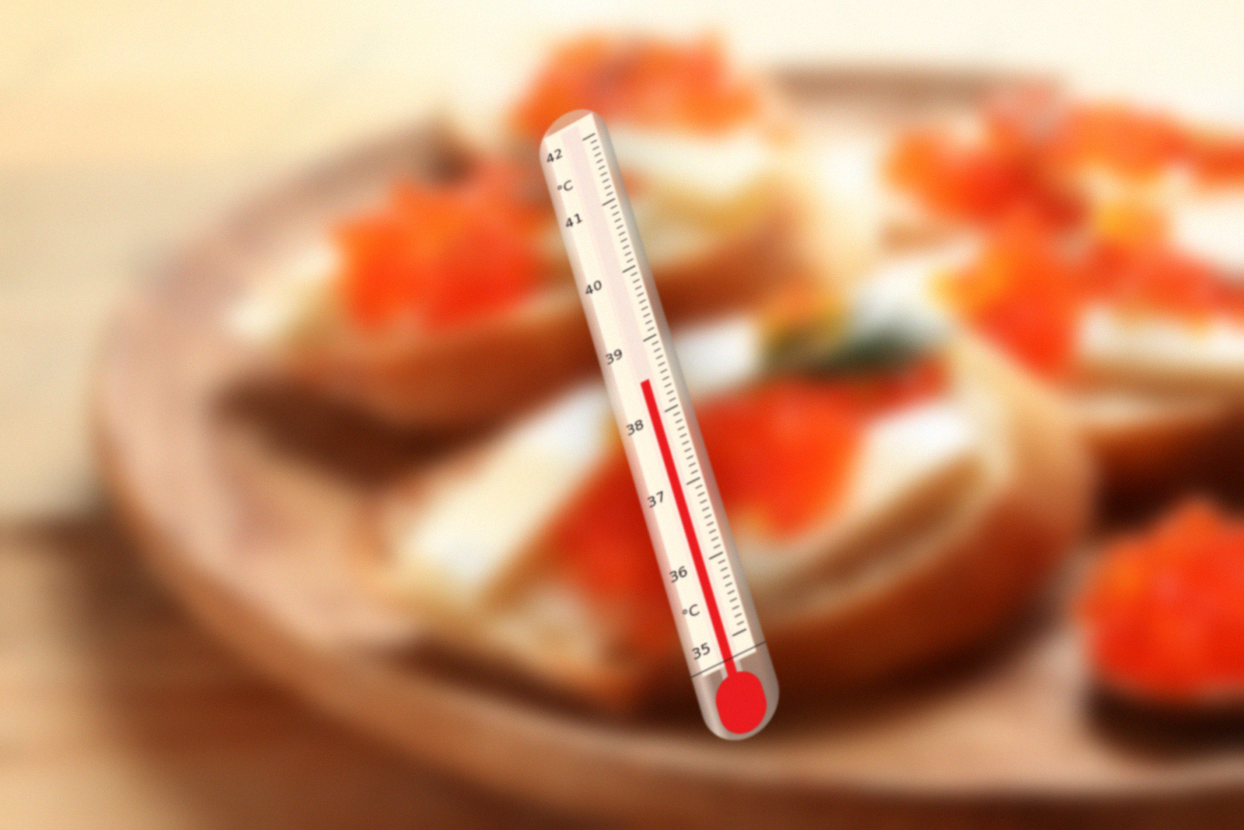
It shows 38.5 °C
